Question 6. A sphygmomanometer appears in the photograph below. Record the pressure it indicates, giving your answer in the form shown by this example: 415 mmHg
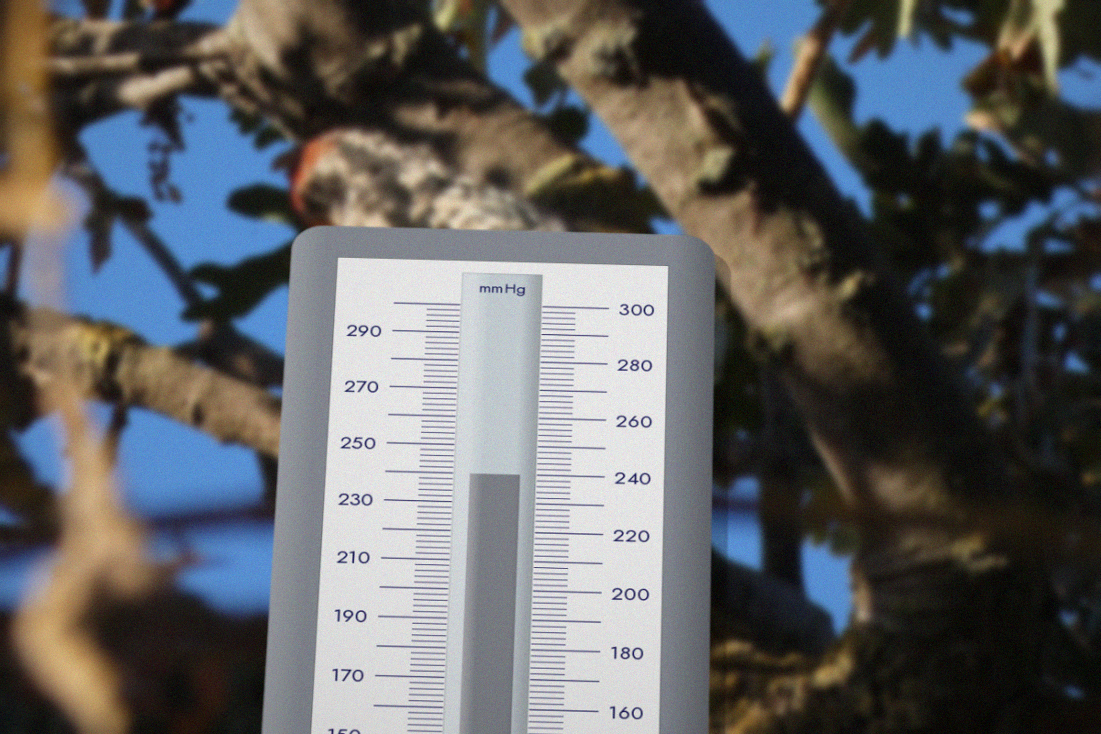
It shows 240 mmHg
